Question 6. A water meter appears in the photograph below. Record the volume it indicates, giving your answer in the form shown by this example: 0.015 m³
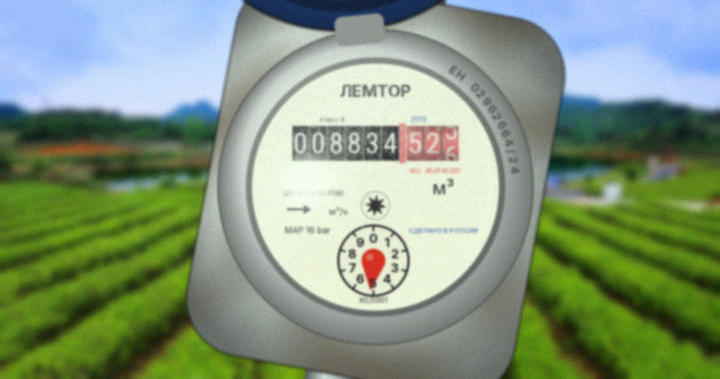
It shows 8834.5255 m³
